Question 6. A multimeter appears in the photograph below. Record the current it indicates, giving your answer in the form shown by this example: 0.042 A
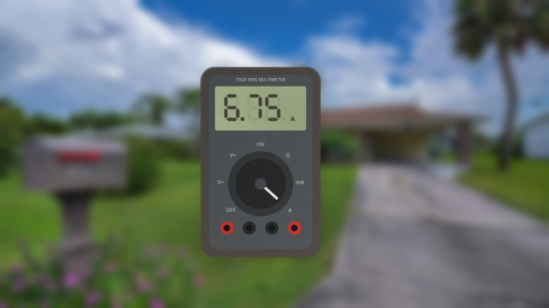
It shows 6.75 A
